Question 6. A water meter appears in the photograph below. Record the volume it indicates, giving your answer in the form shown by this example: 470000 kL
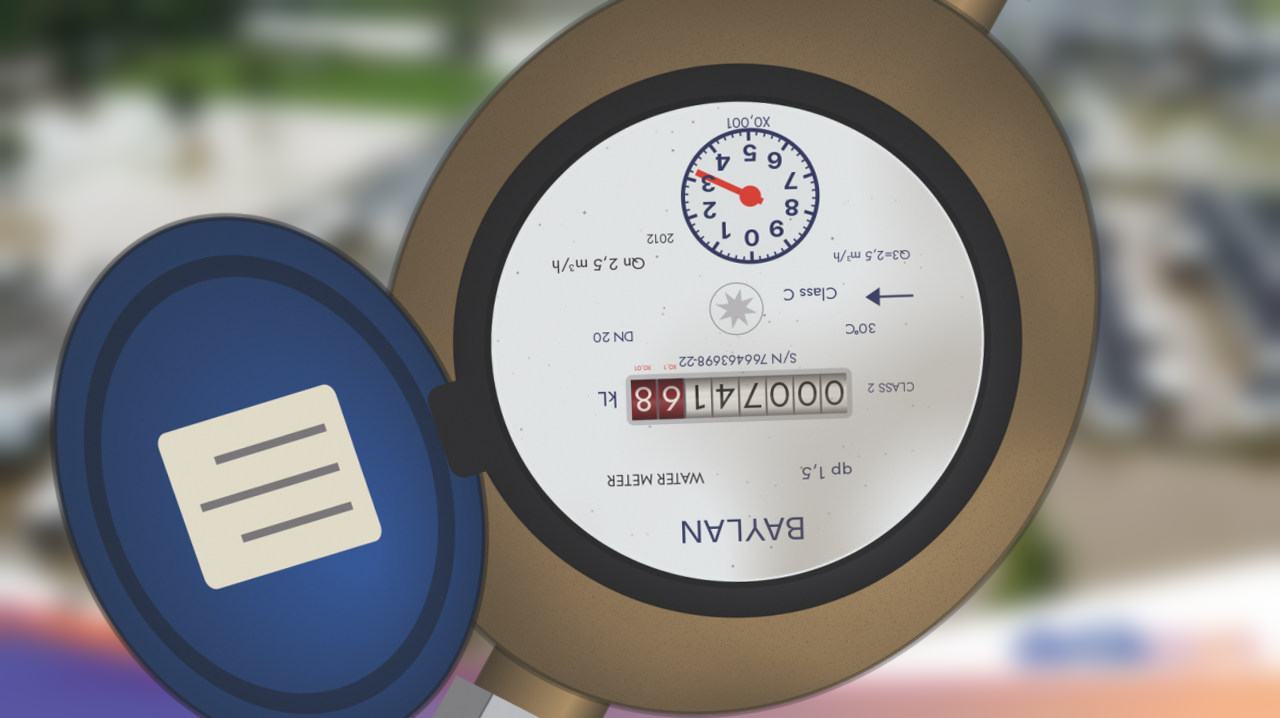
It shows 741.683 kL
